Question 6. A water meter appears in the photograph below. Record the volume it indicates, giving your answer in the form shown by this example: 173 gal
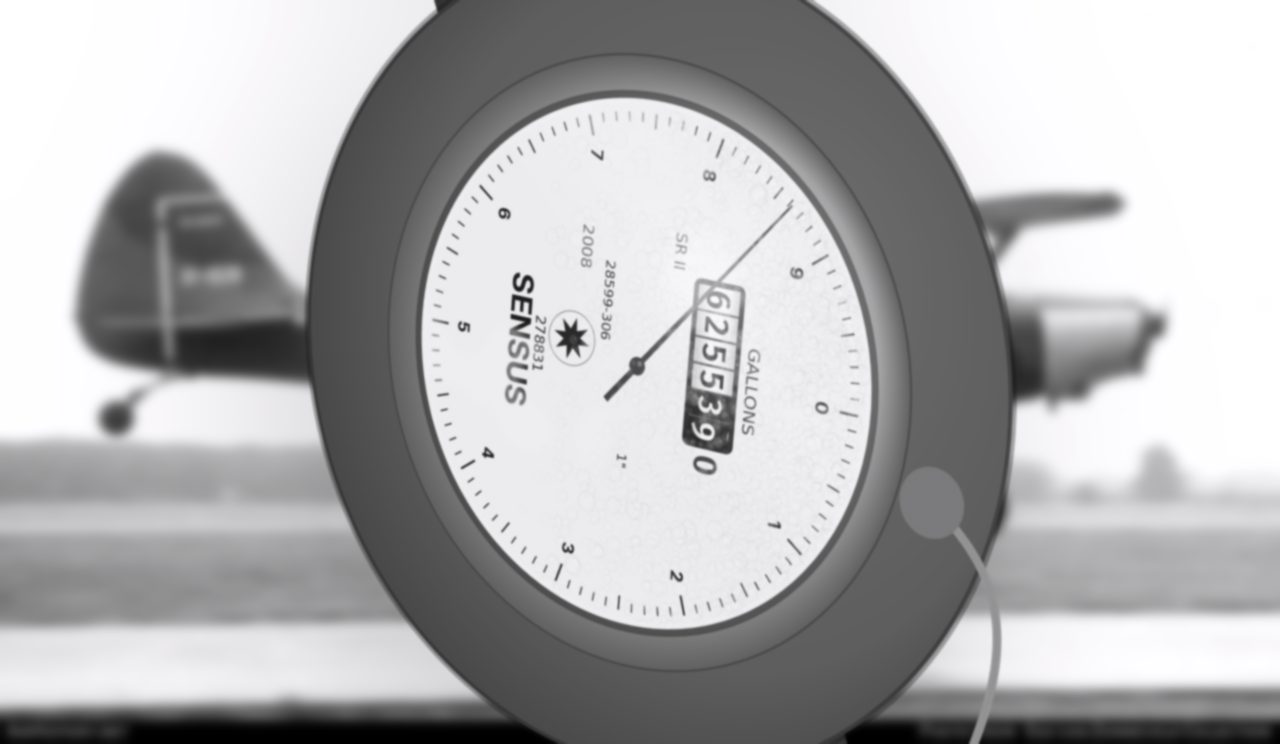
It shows 6255388.6 gal
